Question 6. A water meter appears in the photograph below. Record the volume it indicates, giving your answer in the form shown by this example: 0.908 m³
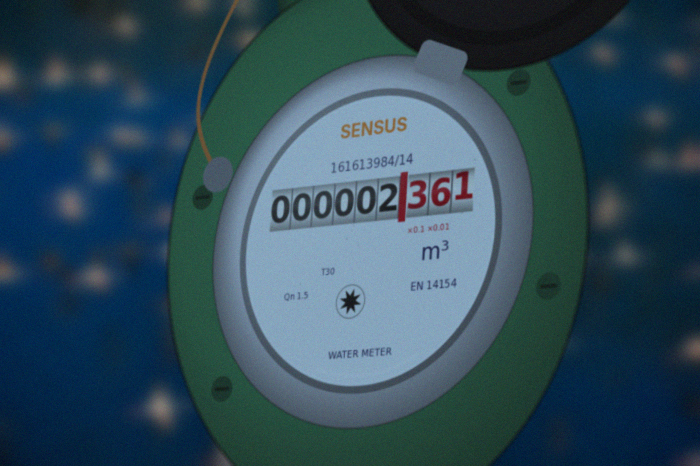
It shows 2.361 m³
